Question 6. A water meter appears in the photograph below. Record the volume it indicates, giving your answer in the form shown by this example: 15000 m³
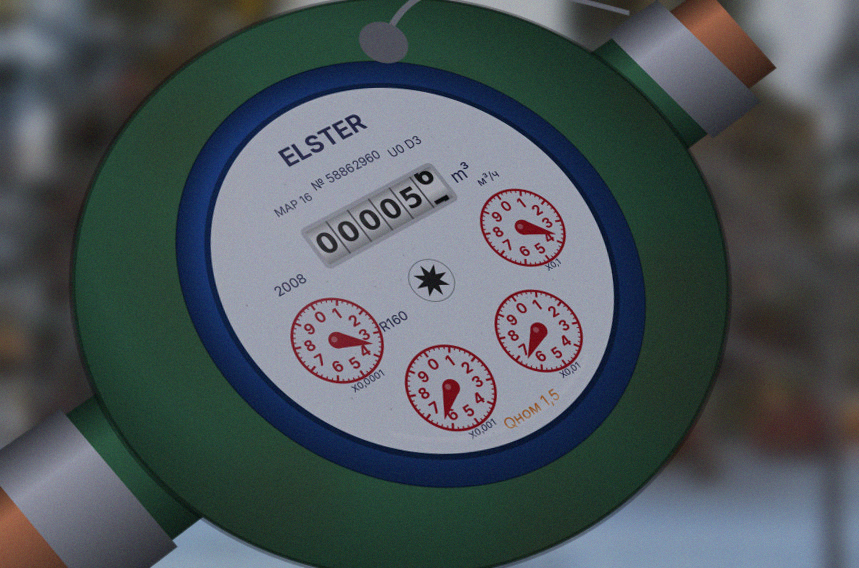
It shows 56.3663 m³
